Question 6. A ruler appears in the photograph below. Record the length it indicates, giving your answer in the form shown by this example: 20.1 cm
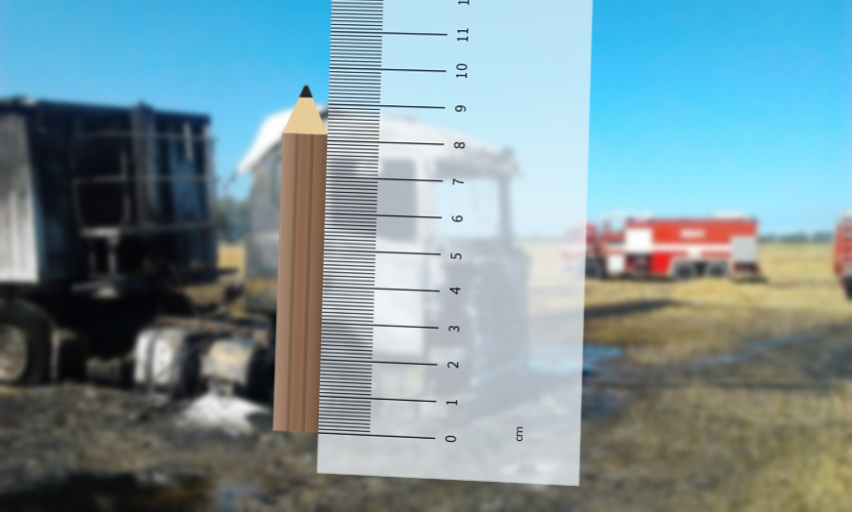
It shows 9.5 cm
